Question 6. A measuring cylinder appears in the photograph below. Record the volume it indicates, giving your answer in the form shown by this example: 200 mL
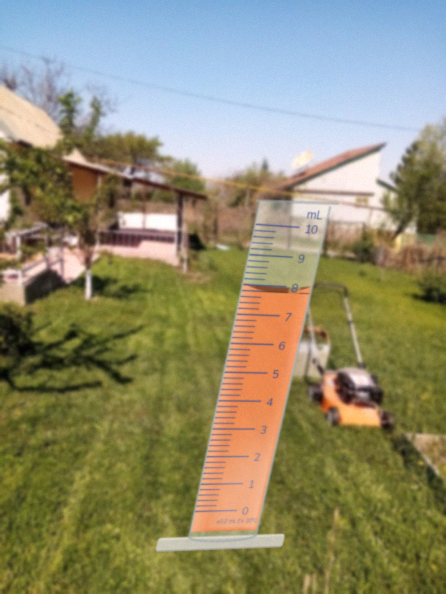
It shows 7.8 mL
